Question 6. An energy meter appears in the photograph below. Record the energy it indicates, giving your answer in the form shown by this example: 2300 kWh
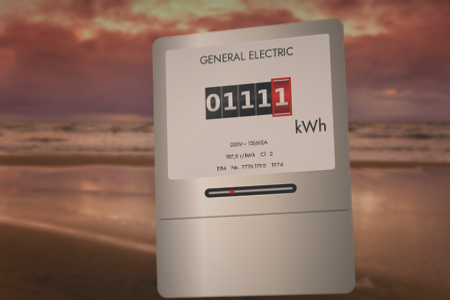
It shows 111.1 kWh
